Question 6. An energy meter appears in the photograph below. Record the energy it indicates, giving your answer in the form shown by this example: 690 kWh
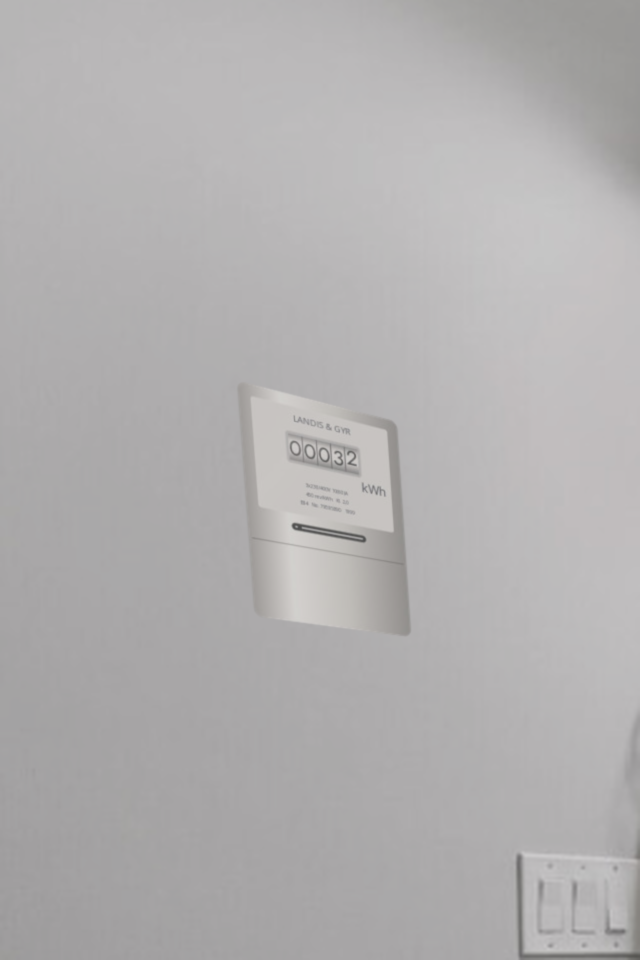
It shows 32 kWh
